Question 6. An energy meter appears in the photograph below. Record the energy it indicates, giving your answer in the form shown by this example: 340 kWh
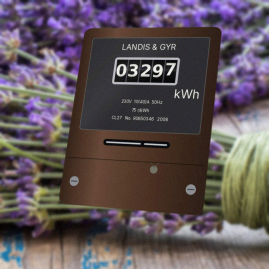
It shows 3297 kWh
